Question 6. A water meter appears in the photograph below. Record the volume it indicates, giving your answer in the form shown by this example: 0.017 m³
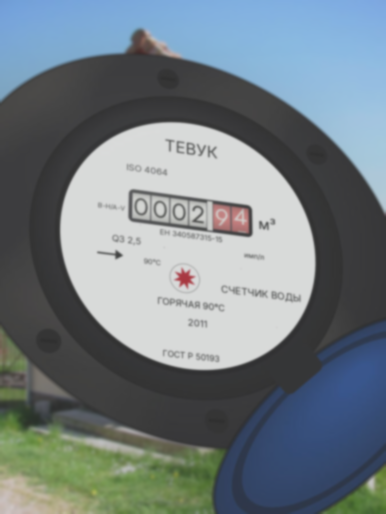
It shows 2.94 m³
